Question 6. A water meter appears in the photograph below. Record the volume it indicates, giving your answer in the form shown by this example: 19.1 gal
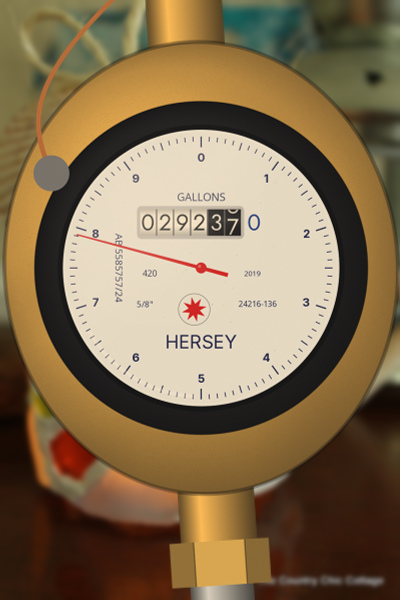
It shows 292367.9 gal
